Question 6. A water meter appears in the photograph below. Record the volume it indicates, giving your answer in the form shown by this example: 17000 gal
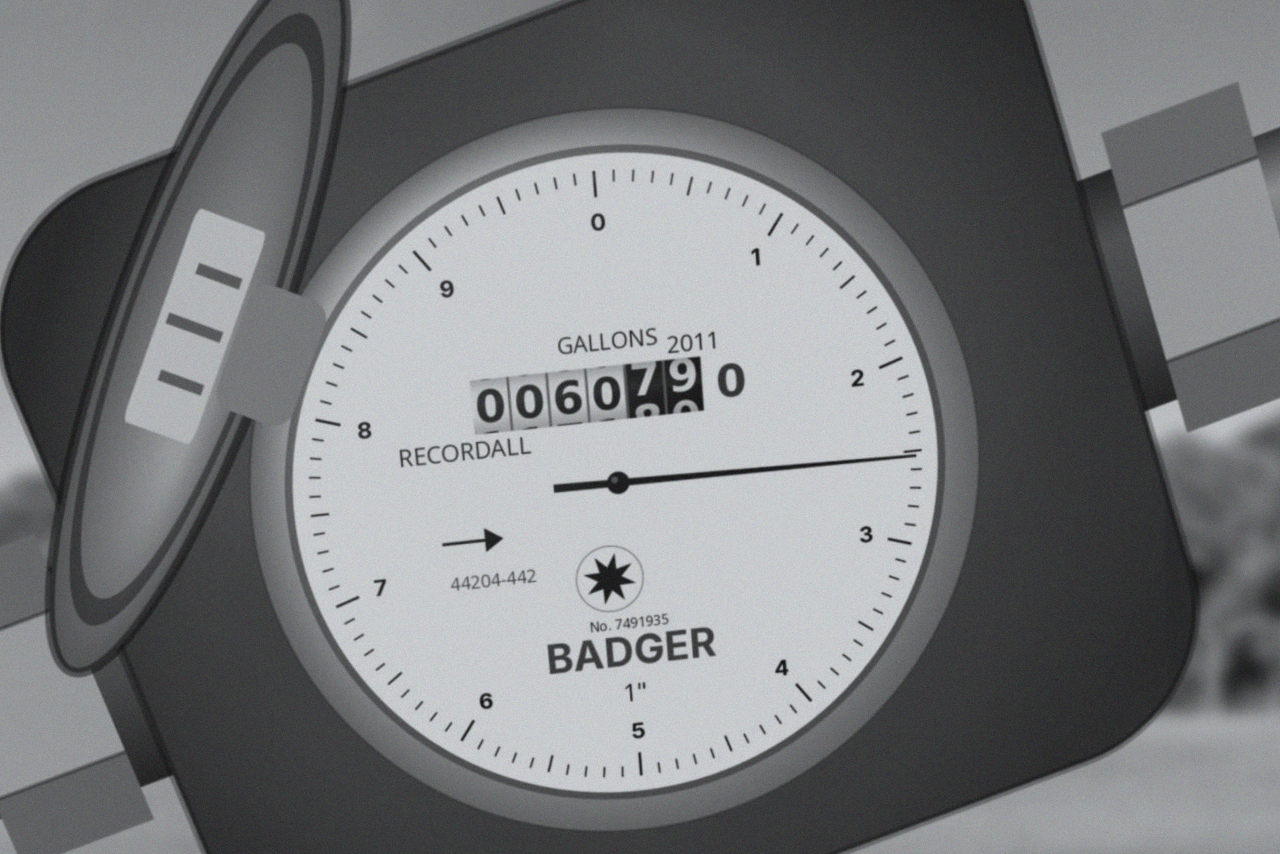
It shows 60792.5 gal
